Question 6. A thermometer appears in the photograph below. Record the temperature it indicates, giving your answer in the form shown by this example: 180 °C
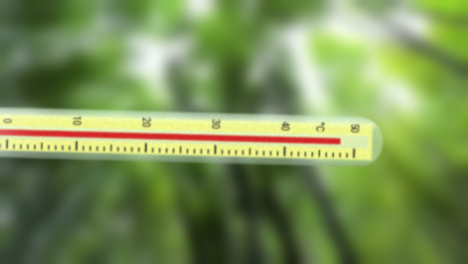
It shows 48 °C
